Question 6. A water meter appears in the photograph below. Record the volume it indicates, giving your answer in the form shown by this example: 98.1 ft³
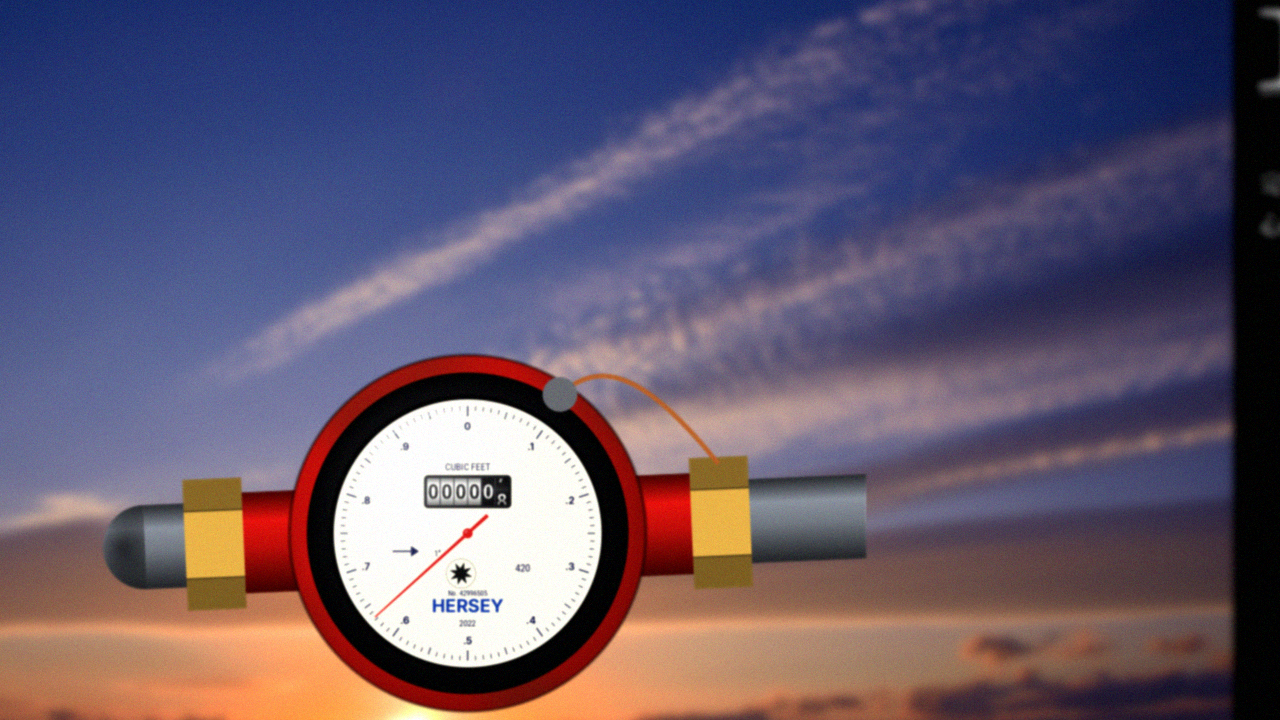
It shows 7.63 ft³
